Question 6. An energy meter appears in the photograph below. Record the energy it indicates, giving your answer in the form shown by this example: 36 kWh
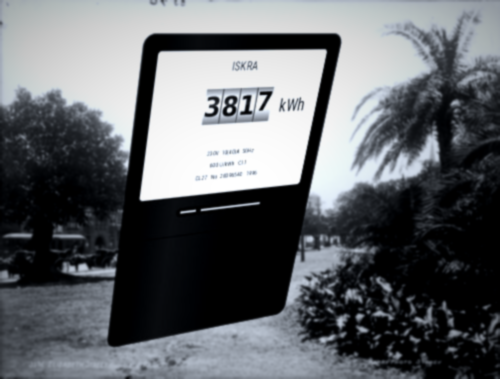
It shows 3817 kWh
